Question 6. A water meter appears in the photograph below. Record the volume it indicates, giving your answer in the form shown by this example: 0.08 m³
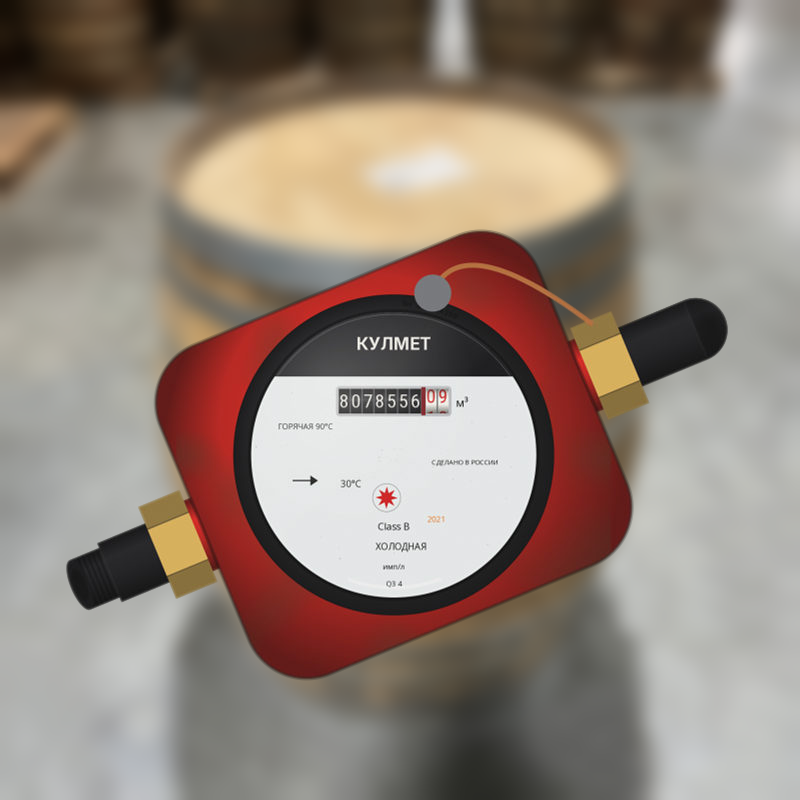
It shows 8078556.09 m³
